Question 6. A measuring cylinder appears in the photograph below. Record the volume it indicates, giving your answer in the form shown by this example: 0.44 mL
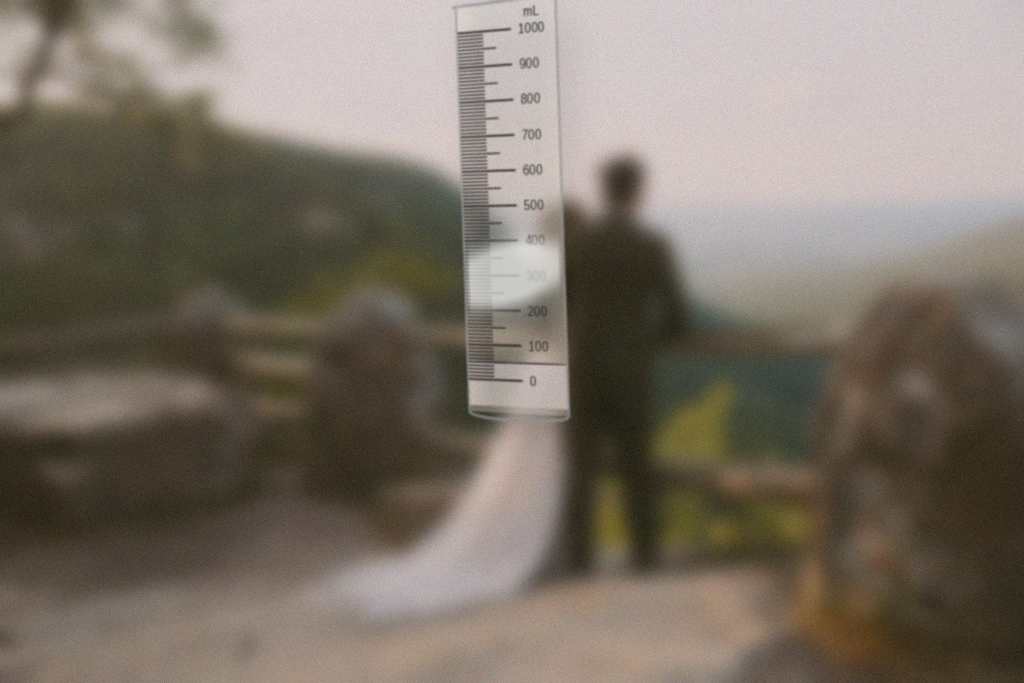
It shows 50 mL
